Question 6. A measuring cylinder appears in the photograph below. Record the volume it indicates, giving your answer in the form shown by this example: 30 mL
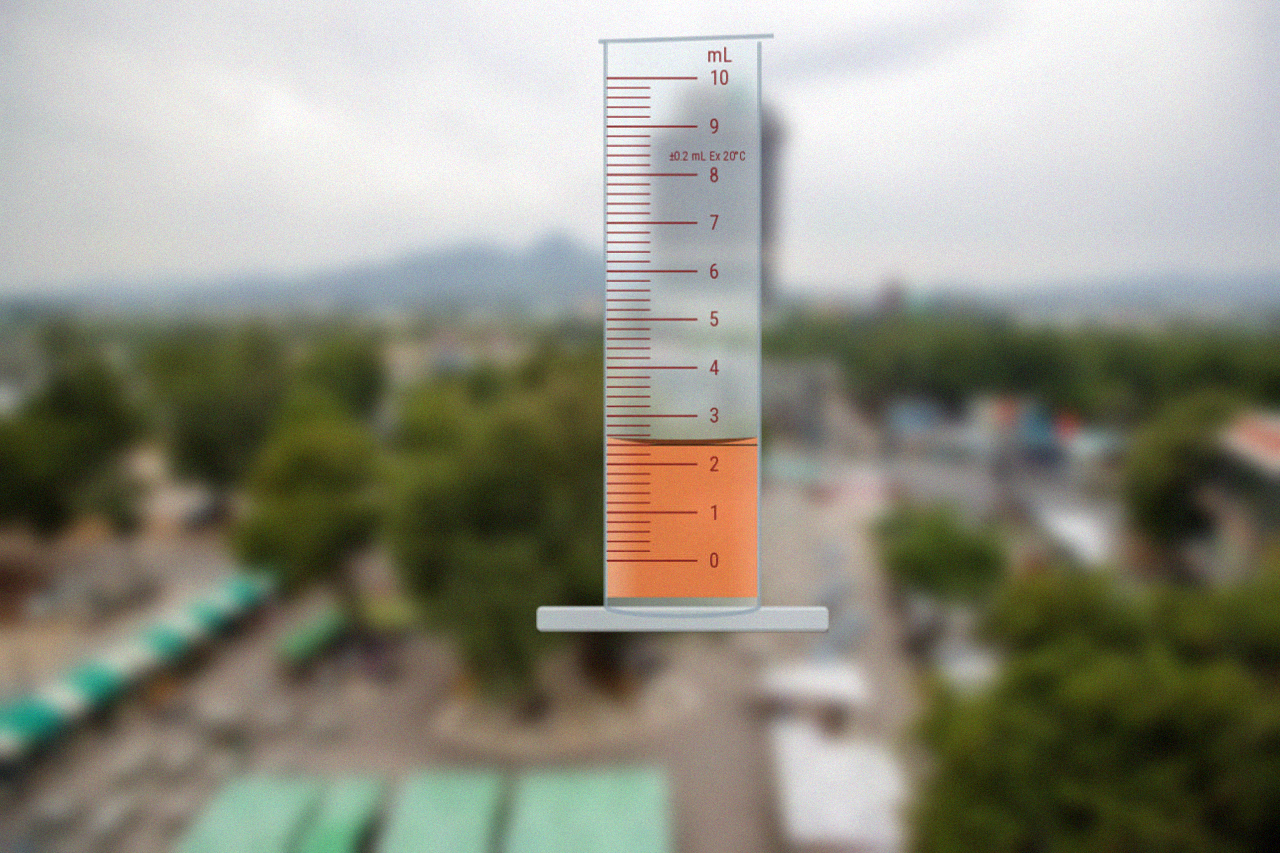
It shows 2.4 mL
